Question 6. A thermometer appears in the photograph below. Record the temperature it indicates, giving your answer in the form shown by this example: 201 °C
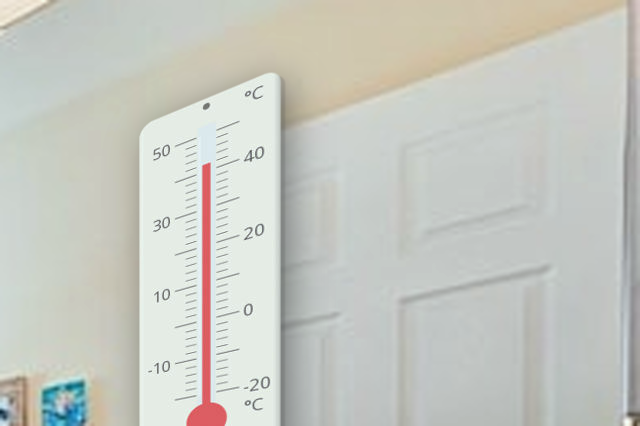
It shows 42 °C
